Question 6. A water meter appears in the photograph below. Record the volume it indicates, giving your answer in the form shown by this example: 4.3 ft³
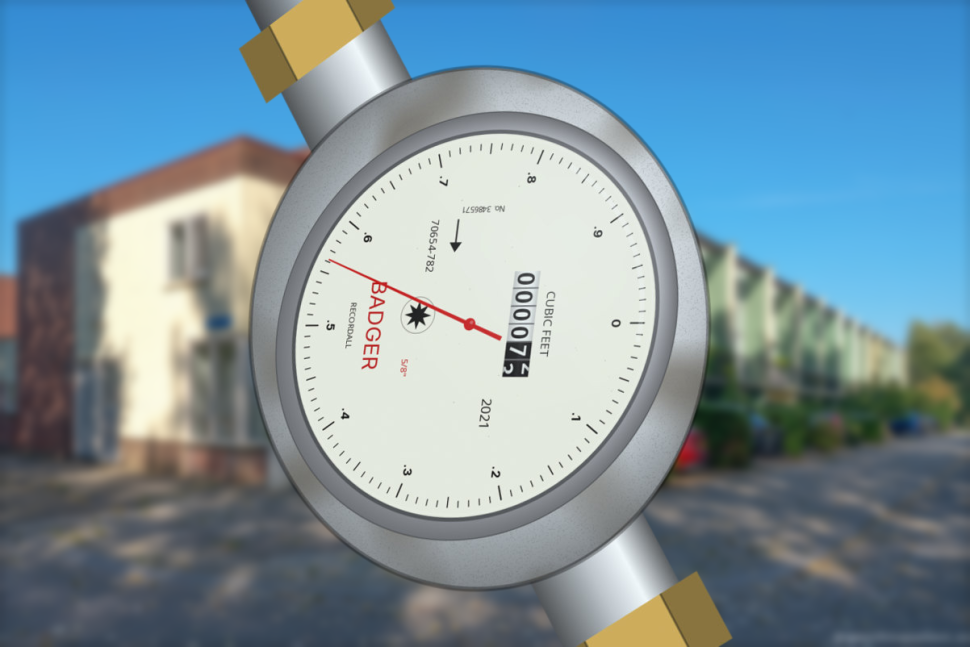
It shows 72.56 ft³
